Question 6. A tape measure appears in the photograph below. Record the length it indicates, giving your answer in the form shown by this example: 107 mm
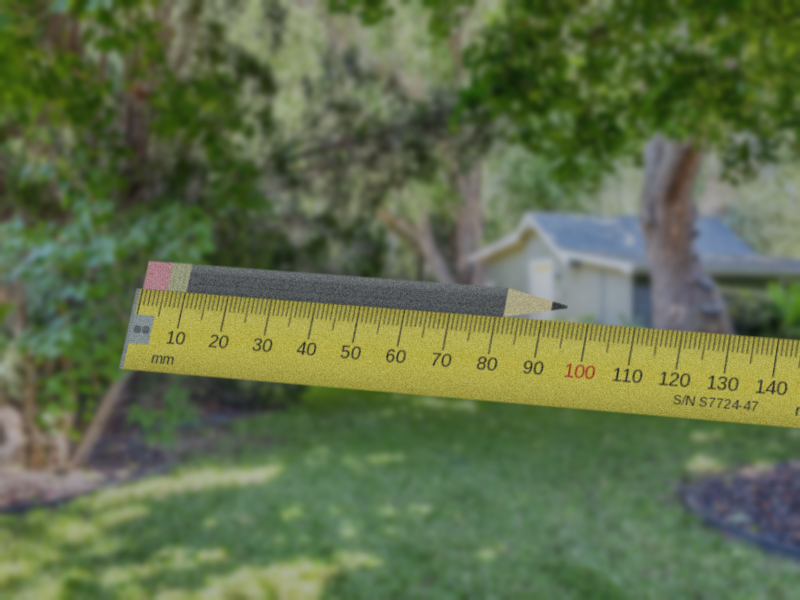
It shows 95 mm
